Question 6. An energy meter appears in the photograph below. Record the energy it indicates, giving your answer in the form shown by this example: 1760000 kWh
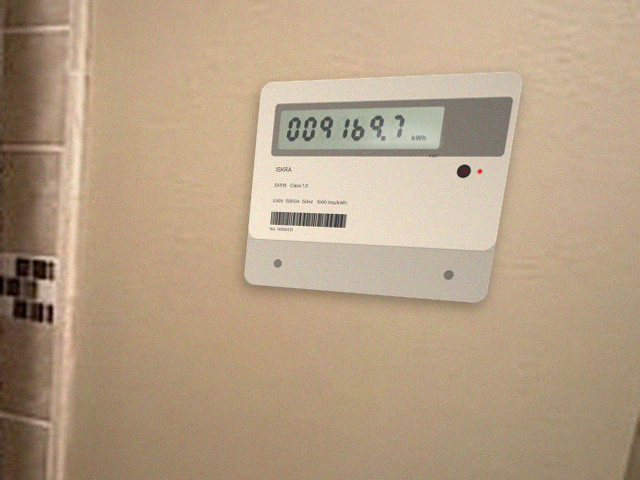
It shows 9169.7 kWh
